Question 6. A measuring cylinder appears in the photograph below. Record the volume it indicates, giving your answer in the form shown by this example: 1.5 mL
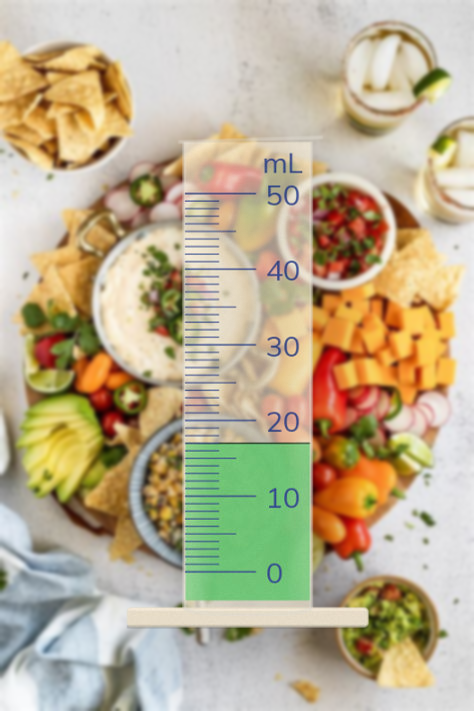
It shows 17 mL
